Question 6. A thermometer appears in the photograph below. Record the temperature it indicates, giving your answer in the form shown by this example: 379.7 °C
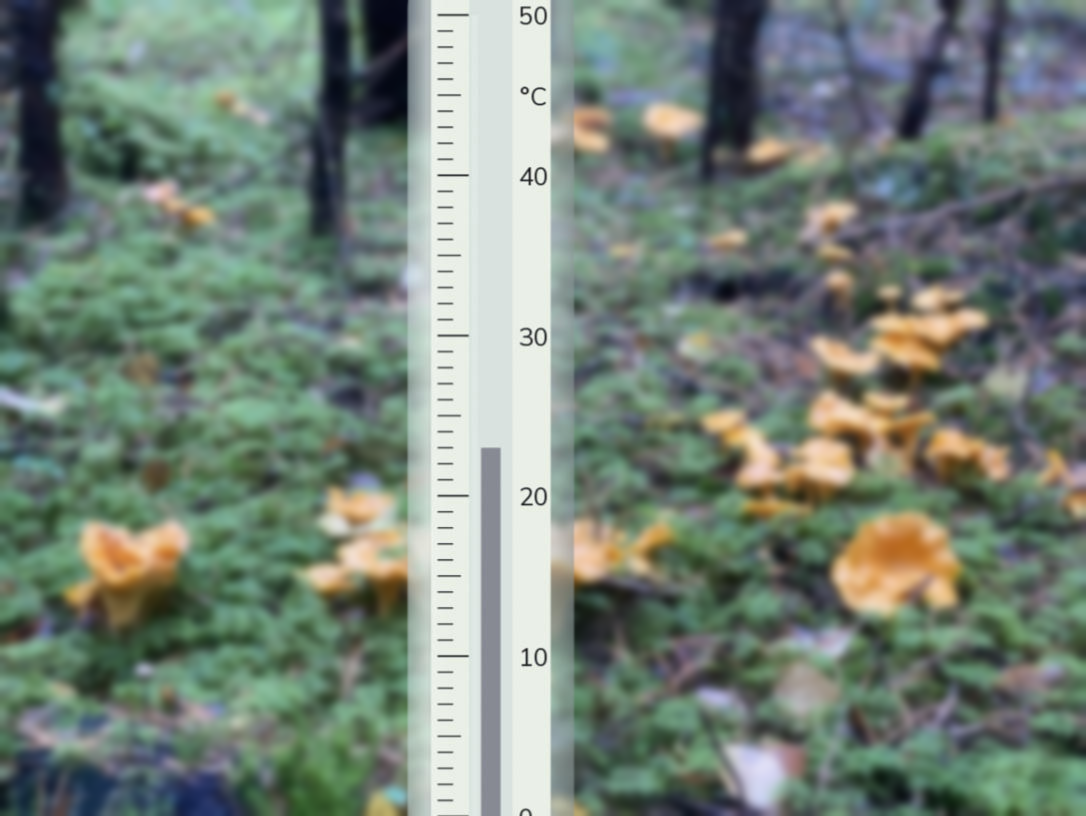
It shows 23 °C
